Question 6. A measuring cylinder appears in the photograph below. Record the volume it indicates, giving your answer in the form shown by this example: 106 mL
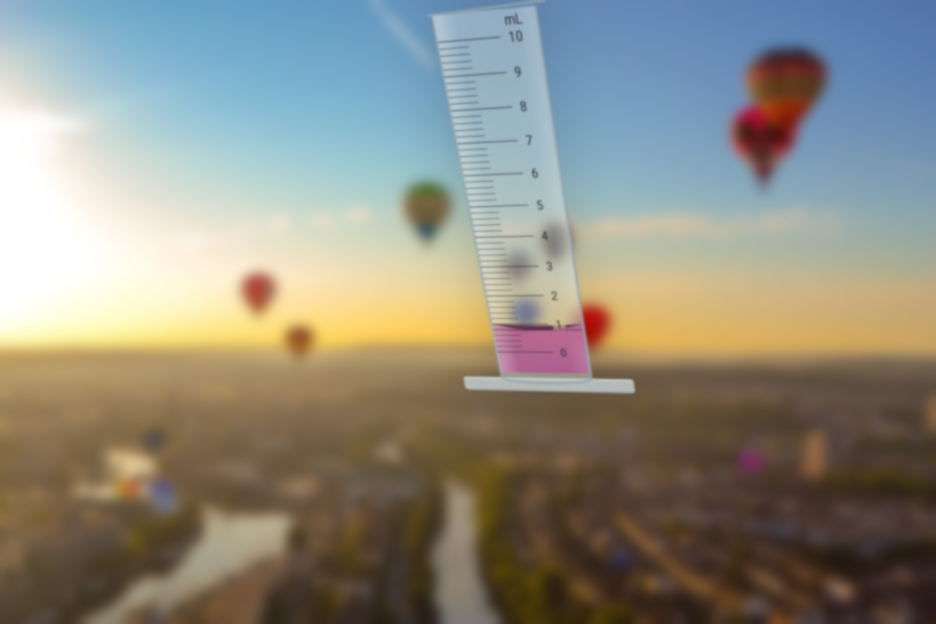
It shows 0.8 mL
